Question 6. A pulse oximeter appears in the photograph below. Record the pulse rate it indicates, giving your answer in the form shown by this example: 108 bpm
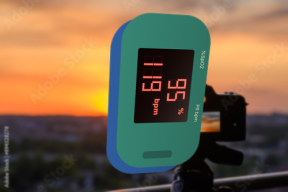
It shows 119 bpm
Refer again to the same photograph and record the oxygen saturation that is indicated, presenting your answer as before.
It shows 95 %
